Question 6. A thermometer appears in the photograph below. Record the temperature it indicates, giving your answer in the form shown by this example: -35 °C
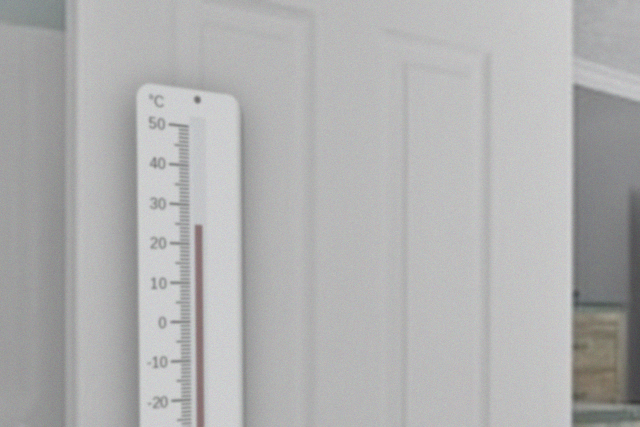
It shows 25 °C
